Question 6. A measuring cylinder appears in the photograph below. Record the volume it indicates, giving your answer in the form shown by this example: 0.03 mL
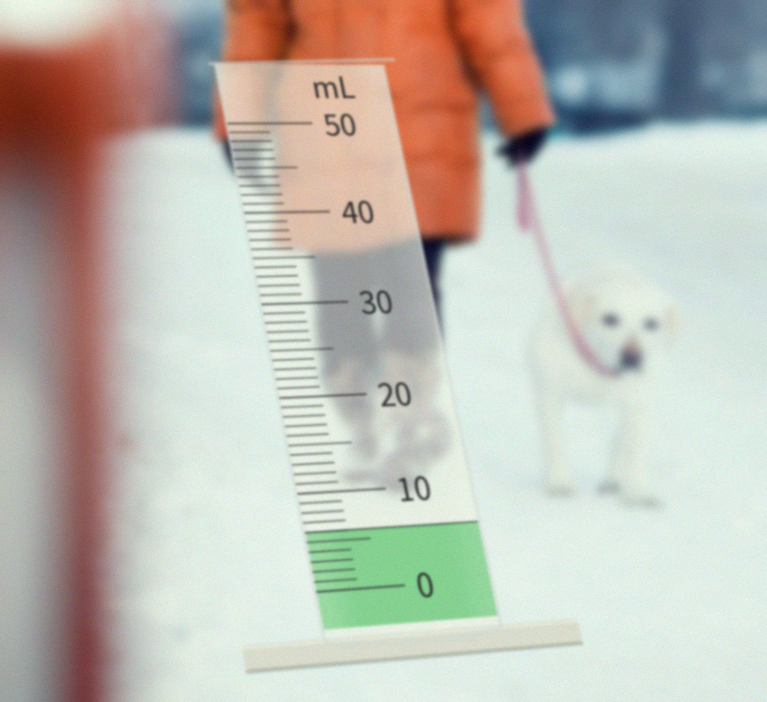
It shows 6 mL
